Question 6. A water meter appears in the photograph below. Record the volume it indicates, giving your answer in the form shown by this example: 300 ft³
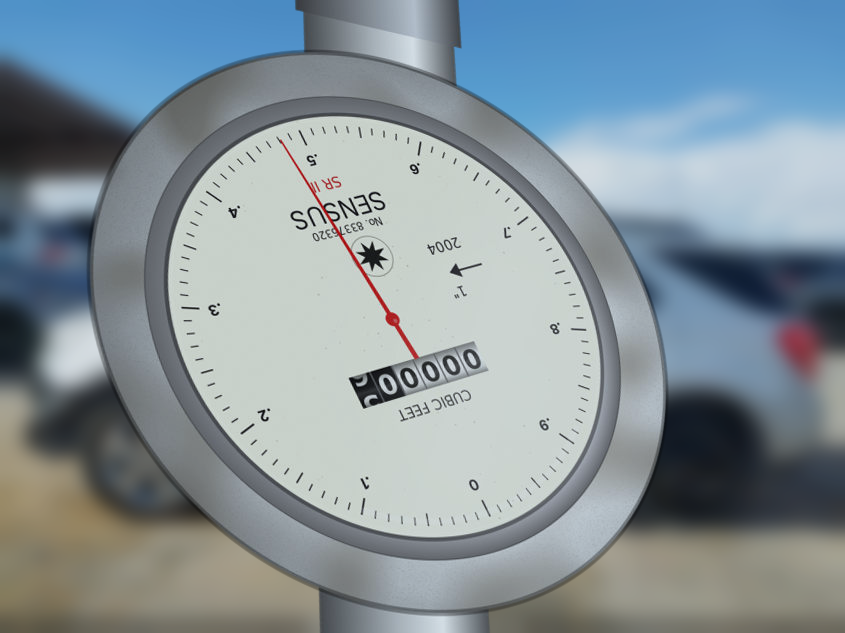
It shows 5.48 ft³
